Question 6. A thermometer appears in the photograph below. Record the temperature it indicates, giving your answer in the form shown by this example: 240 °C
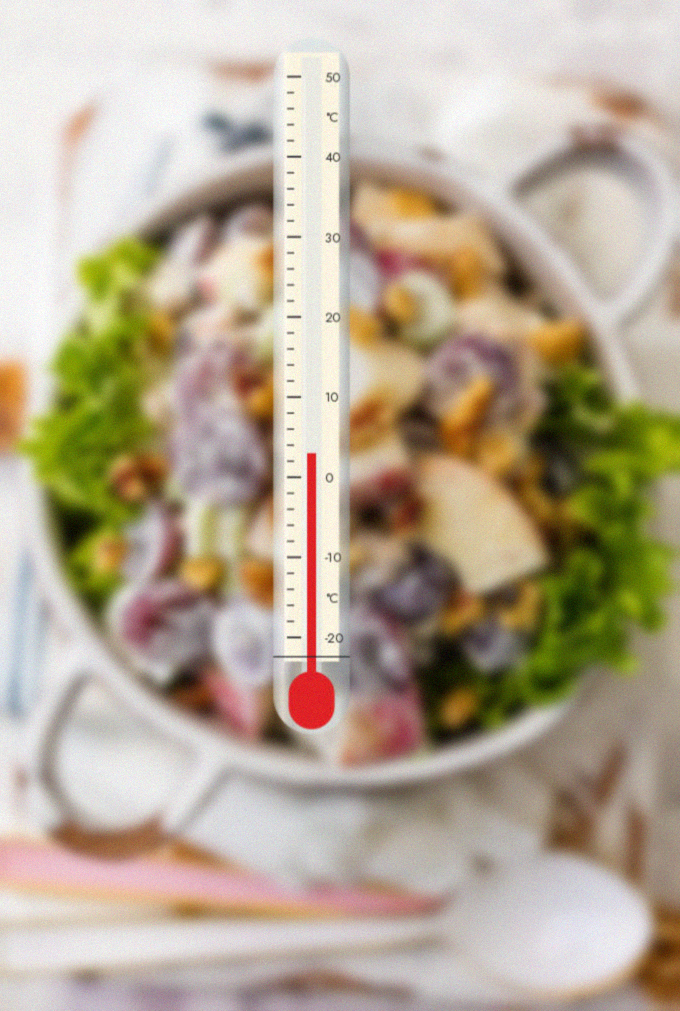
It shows 3 °C
